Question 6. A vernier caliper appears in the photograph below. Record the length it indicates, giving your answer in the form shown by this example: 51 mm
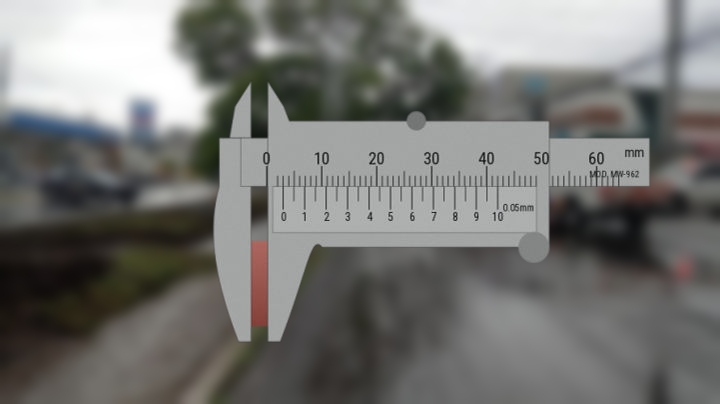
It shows 3.0 mm
